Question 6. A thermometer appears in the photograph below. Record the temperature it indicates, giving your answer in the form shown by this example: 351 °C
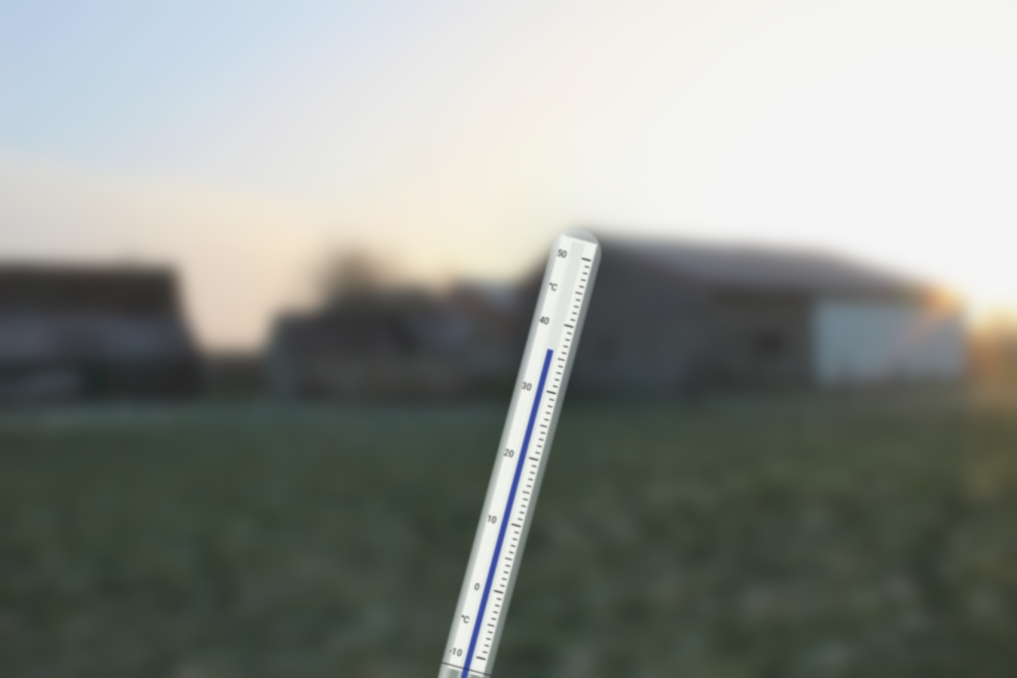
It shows 36 °C
